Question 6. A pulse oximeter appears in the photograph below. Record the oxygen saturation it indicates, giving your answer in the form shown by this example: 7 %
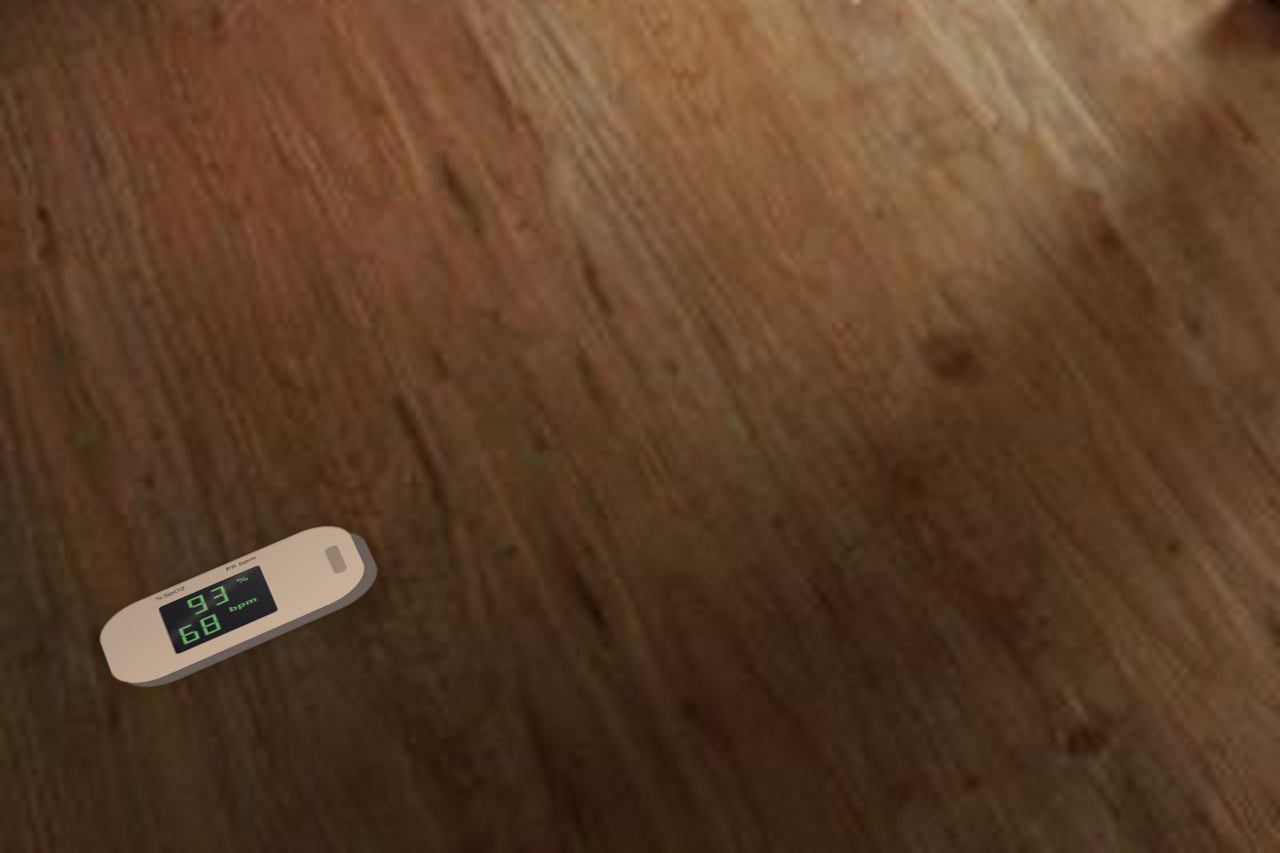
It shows 93 %
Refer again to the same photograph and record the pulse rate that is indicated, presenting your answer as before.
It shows 68 bpm
